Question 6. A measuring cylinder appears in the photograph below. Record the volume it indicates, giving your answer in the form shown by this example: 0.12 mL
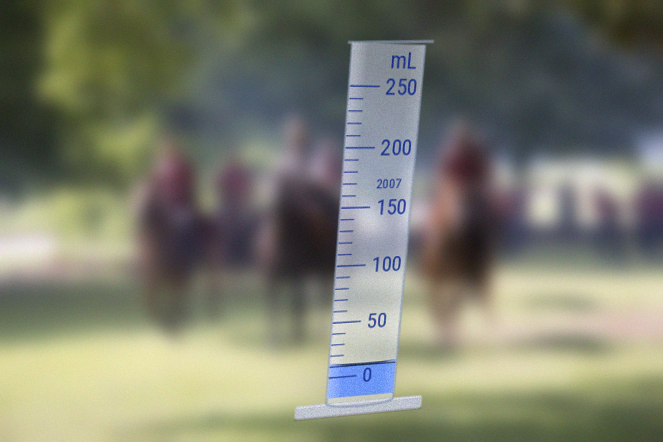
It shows 10 mL
